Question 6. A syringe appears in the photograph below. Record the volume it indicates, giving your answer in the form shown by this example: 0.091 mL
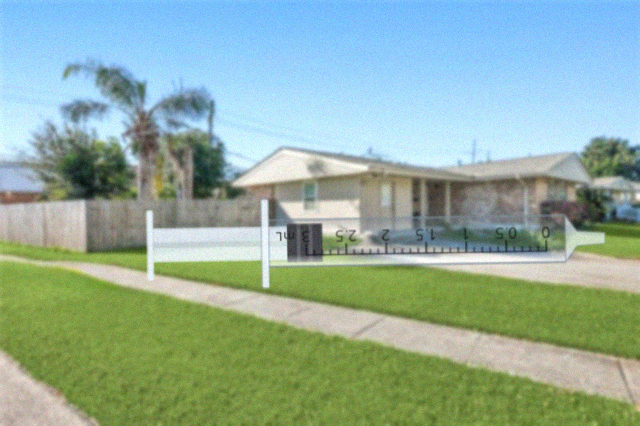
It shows 2.8 mL
